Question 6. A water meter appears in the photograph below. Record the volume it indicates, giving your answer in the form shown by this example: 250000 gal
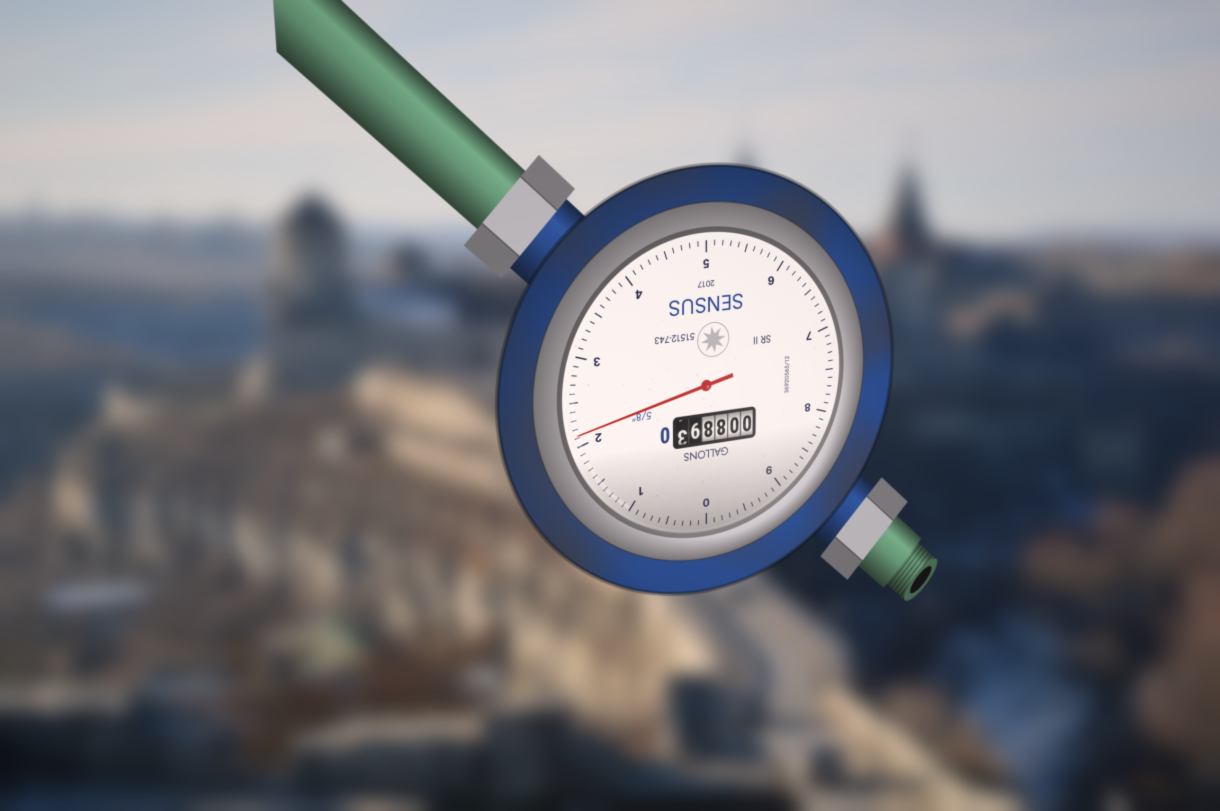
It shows 88932.1 gal
